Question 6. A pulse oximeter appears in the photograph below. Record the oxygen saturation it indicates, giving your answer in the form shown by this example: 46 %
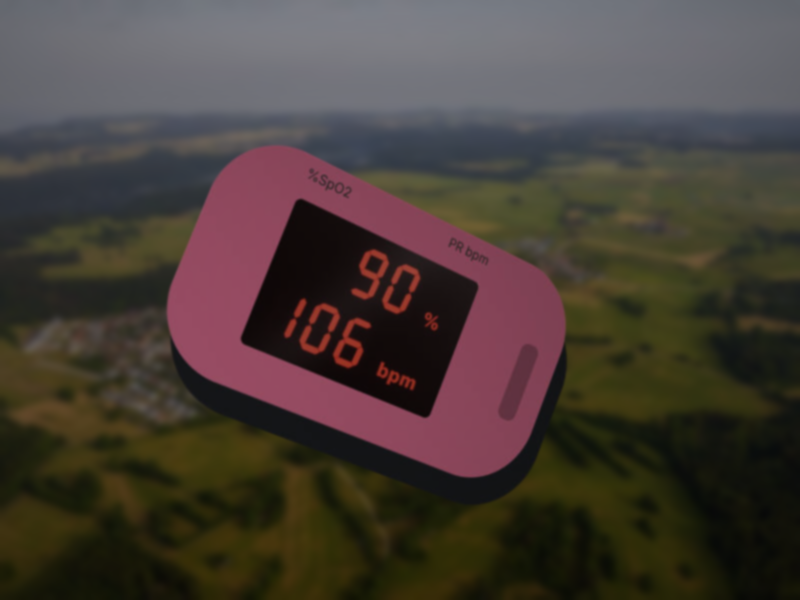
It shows 90 %
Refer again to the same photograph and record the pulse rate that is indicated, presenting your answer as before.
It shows 106 bpm
